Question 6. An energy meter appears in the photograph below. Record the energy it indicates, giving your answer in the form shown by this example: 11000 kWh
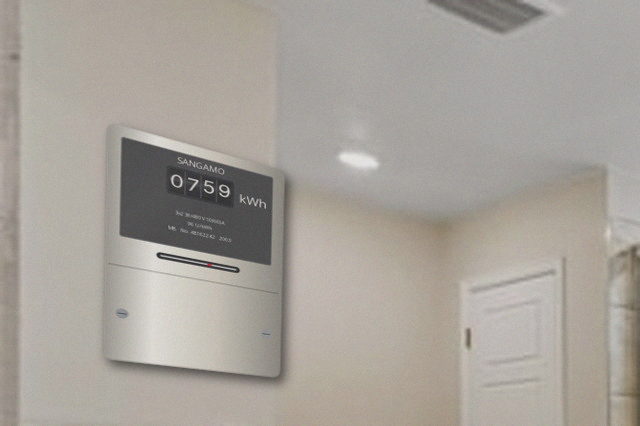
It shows 759 kWh
